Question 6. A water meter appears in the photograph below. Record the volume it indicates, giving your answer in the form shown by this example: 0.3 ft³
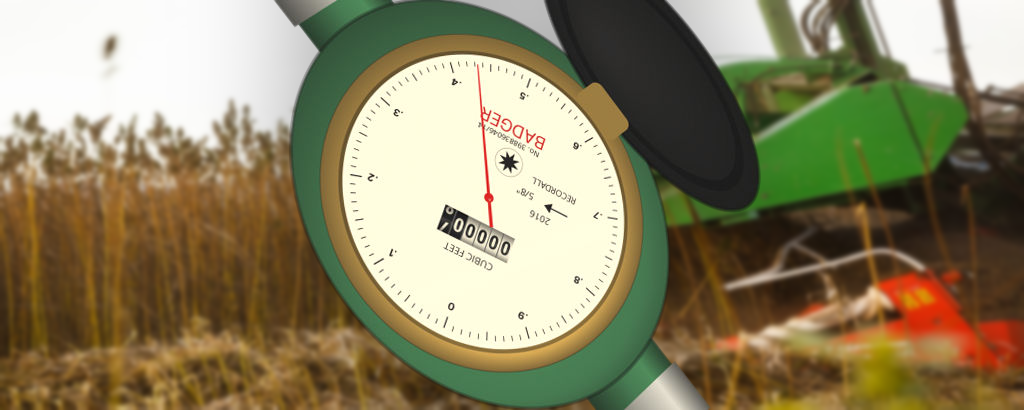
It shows 7.43 ft³
